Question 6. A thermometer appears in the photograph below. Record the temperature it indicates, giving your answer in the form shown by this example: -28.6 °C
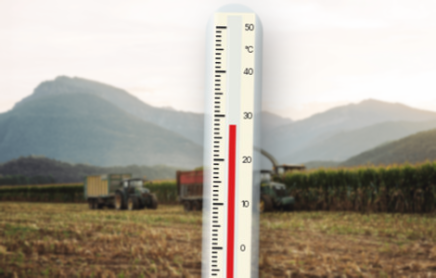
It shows 28 °C
